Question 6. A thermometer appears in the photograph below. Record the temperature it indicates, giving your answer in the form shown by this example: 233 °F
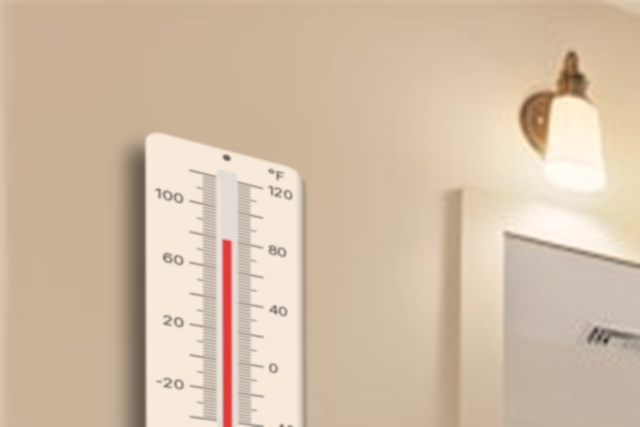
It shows 80 °F
